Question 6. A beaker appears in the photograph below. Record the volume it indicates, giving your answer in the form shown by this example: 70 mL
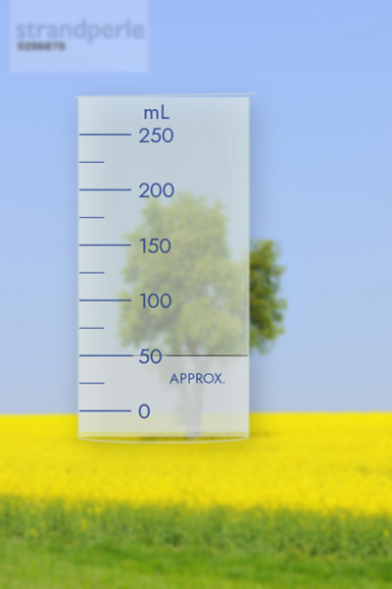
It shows 50 mL
